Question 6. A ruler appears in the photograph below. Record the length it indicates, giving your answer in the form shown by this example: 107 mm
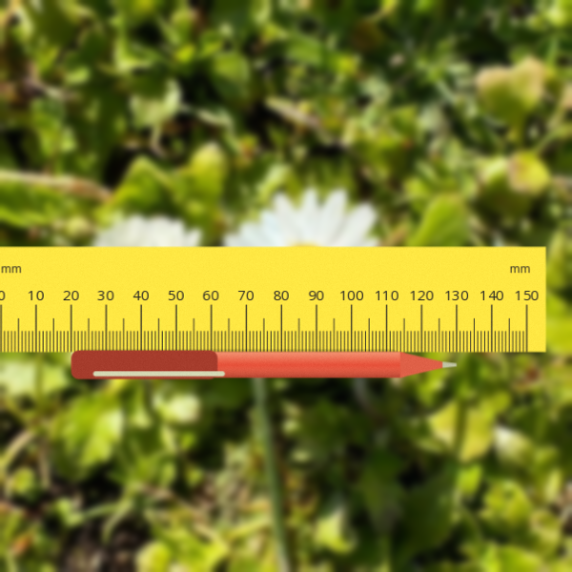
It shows 110 mm
